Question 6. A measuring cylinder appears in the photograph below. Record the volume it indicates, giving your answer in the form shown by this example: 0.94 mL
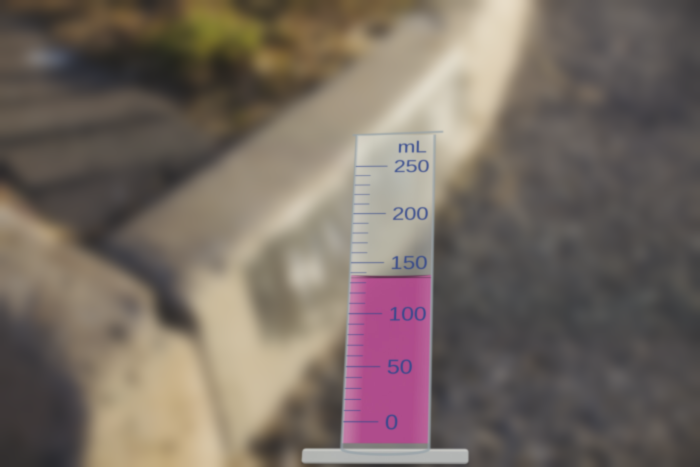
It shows 135 mL
